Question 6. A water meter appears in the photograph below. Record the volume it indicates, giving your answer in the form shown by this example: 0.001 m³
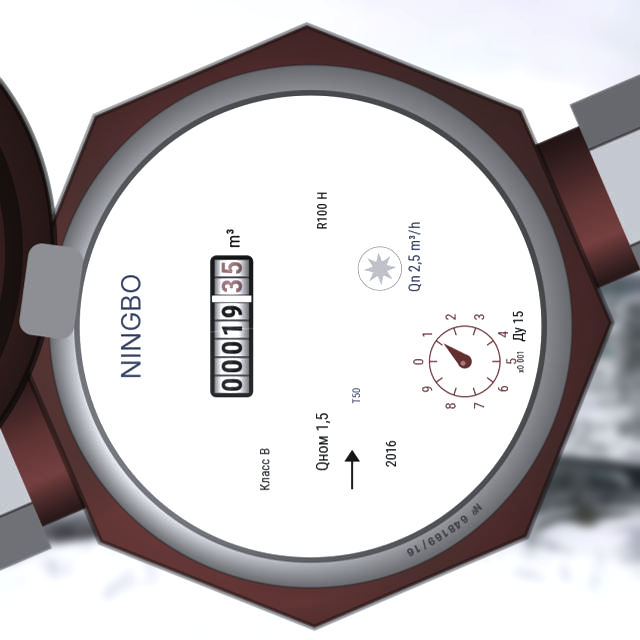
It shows 19.351 m³
